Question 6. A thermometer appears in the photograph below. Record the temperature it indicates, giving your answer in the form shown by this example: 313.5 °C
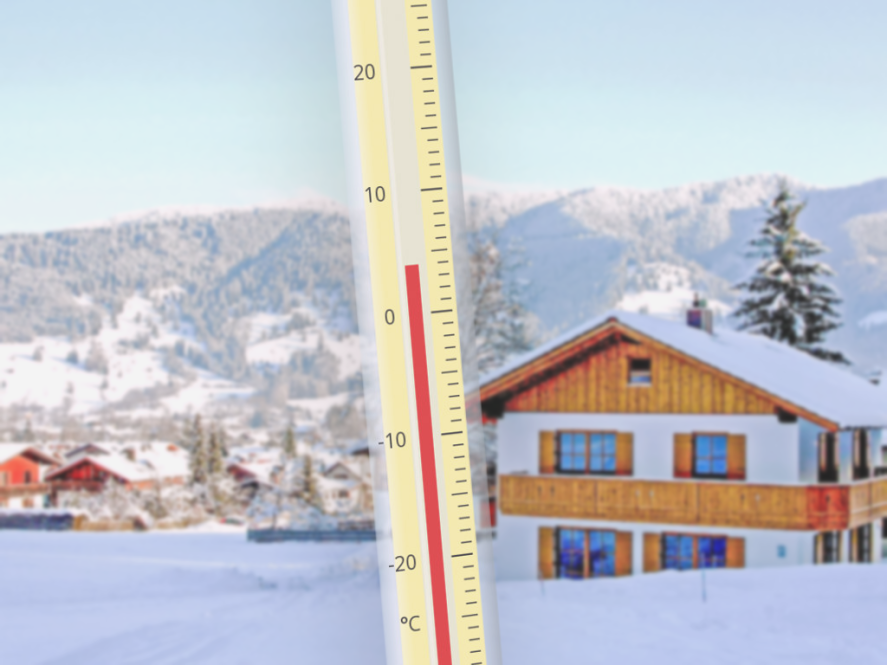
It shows 4 °C
